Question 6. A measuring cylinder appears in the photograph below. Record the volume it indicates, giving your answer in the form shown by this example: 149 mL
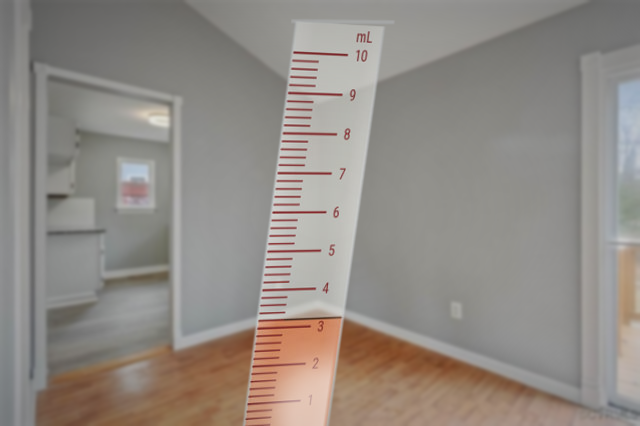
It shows 3.2 mL
